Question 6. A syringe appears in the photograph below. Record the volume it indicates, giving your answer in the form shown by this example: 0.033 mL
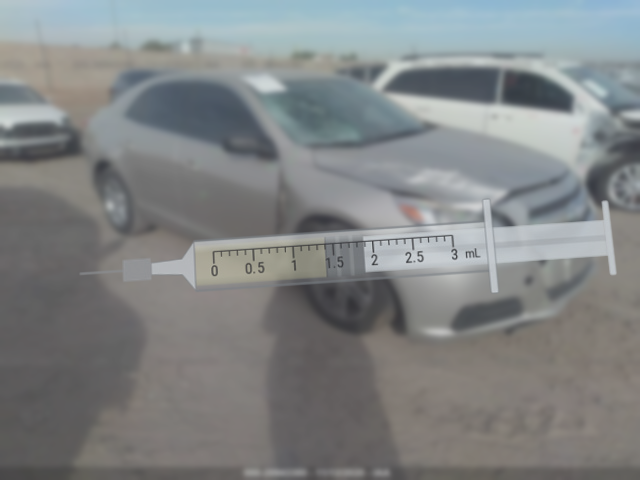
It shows 1.4 mL
